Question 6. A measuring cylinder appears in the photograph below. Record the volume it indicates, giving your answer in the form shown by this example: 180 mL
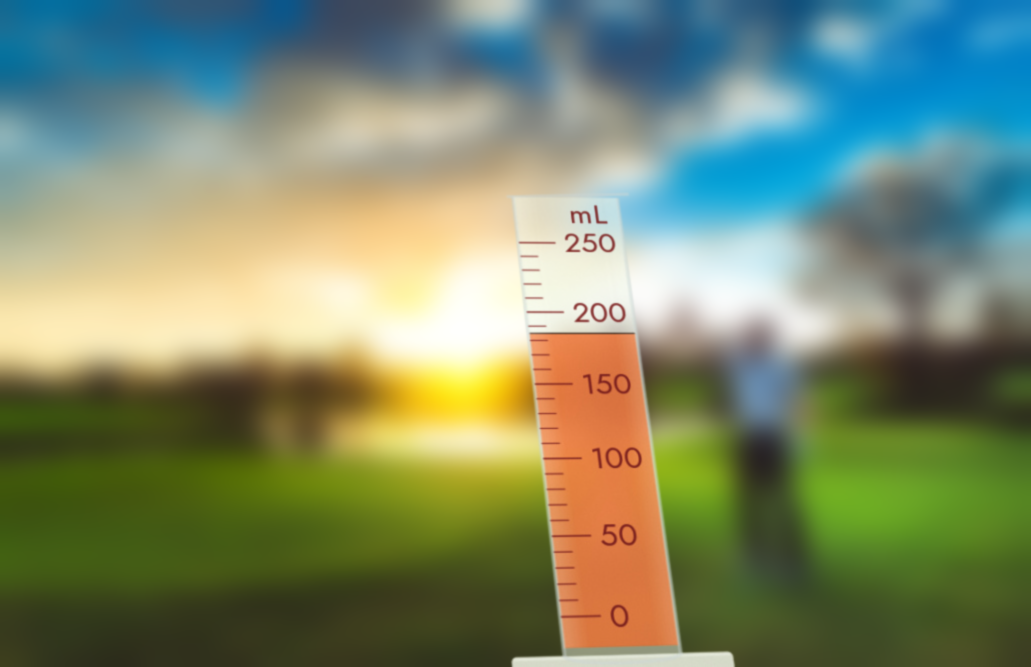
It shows 185 mL
